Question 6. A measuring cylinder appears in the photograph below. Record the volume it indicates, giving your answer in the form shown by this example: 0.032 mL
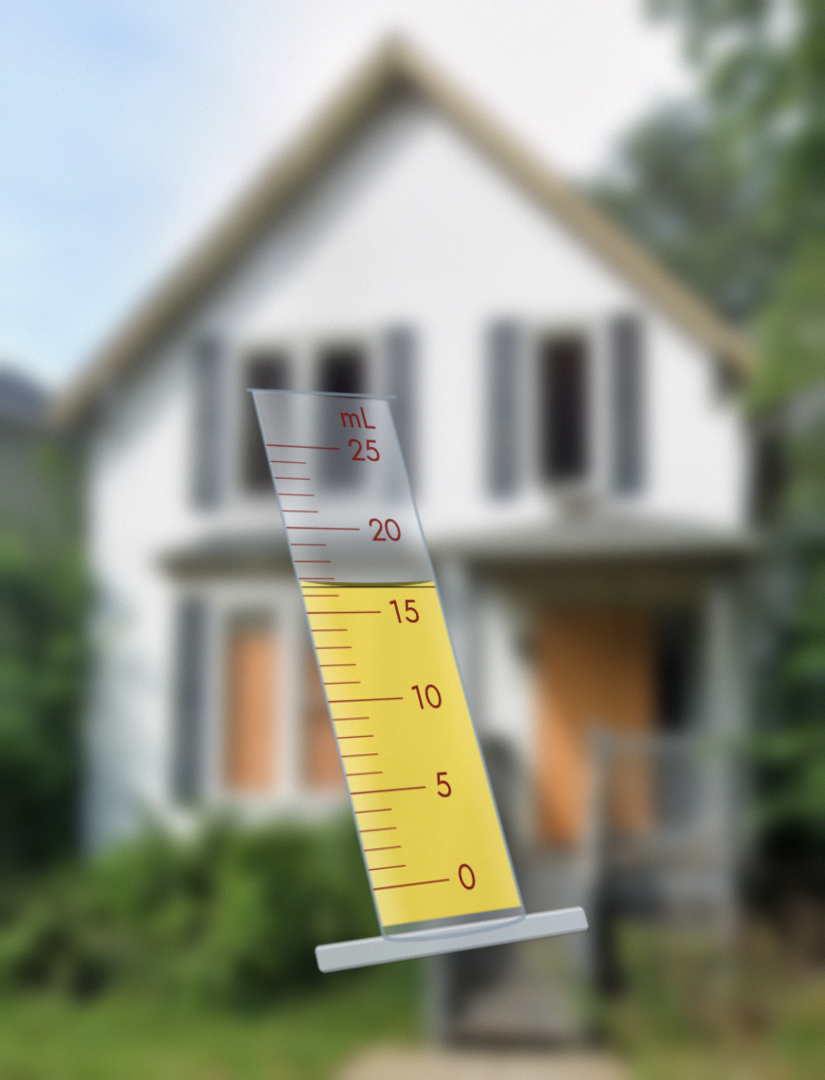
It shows 16.5 mL
